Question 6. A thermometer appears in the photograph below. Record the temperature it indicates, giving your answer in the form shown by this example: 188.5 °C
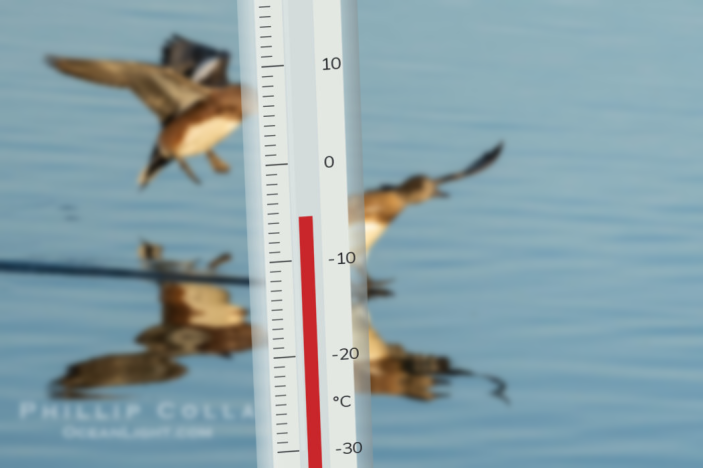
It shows -5.5 °C
